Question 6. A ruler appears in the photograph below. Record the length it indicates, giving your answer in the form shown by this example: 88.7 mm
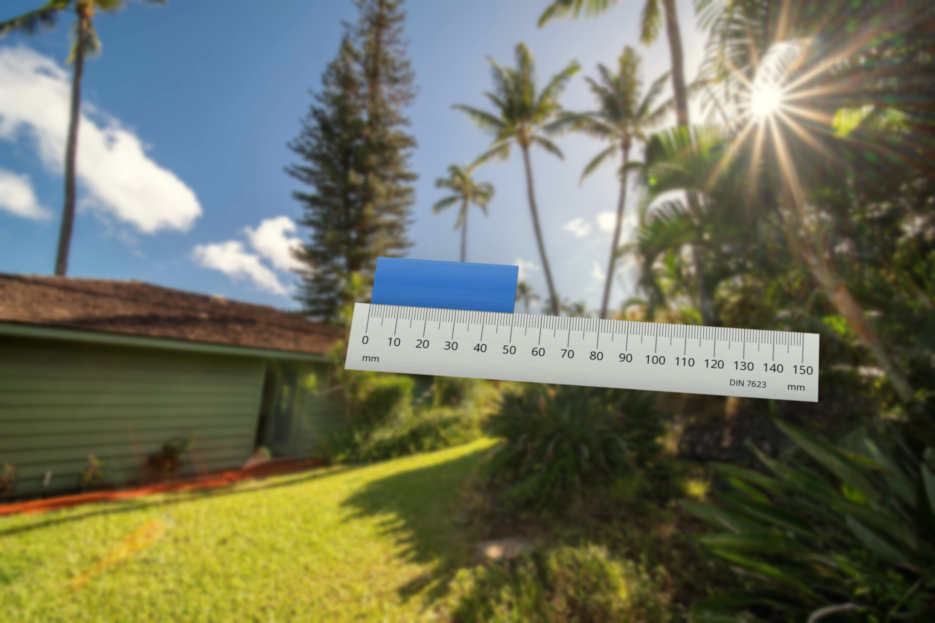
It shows 50 mm
